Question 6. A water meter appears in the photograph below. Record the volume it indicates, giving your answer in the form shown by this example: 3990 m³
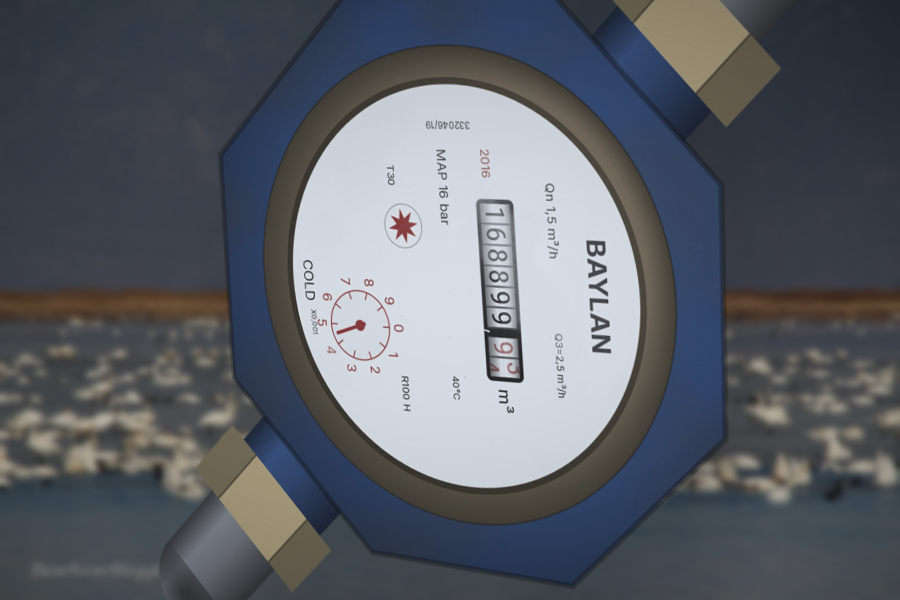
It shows 168899.934 m³
